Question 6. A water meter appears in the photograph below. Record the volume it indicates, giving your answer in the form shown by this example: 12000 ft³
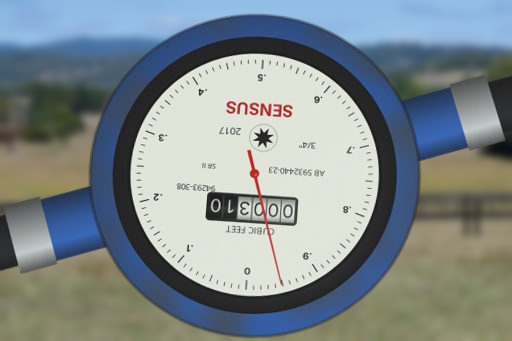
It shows 309.95 ft³
